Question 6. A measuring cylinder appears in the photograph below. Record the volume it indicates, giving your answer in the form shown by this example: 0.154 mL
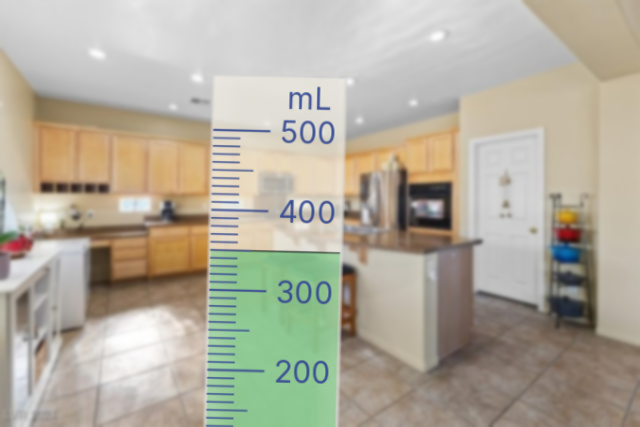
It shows 350 mL
